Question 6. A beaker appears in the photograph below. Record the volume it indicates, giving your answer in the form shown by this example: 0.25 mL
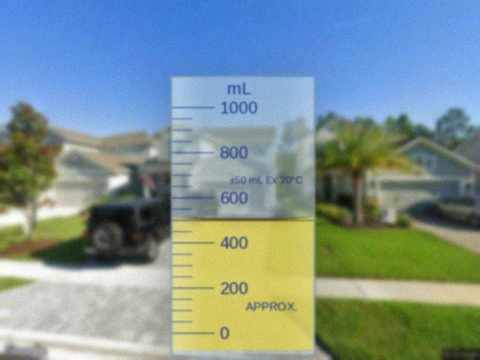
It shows 500 mL
